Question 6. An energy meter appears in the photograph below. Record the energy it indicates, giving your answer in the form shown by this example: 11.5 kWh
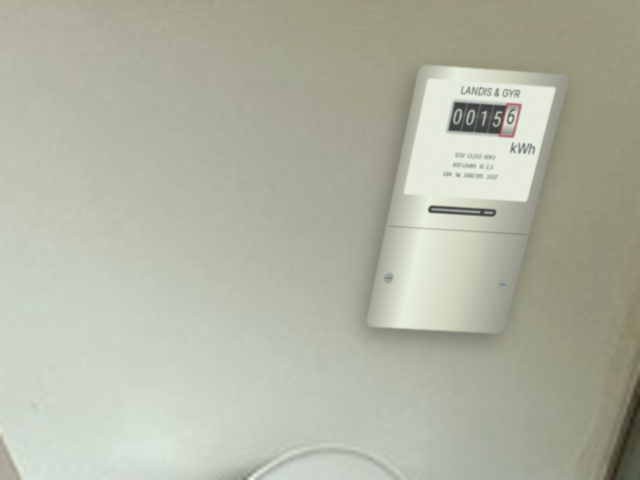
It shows 15.6 kWh
